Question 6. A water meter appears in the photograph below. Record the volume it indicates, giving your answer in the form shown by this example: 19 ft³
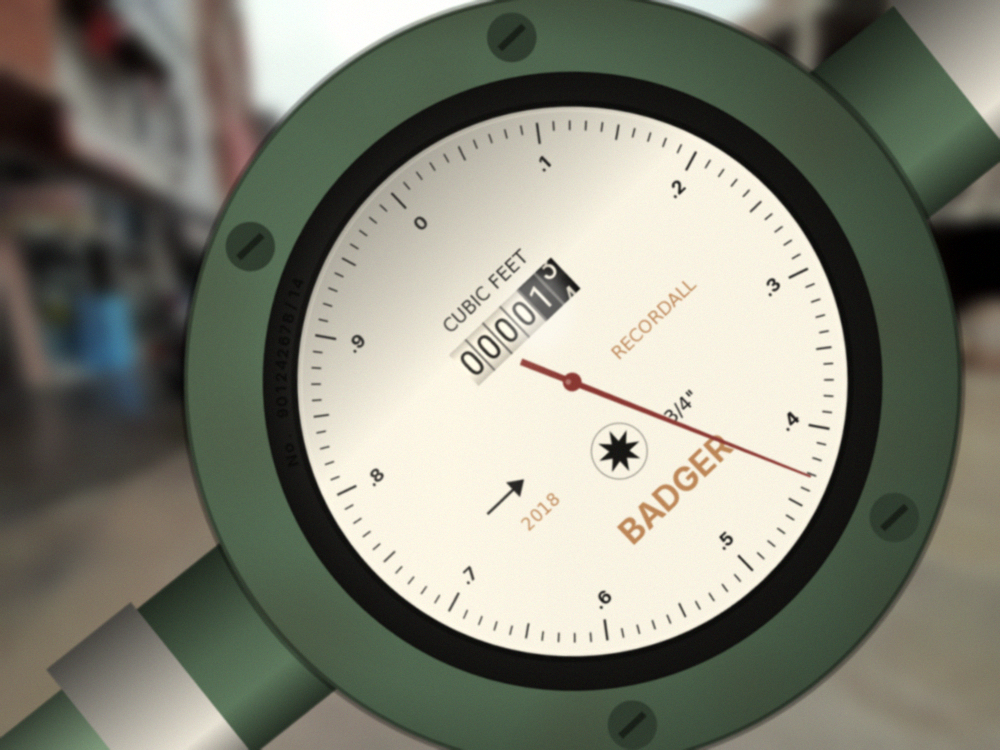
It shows 13.43 ft³
